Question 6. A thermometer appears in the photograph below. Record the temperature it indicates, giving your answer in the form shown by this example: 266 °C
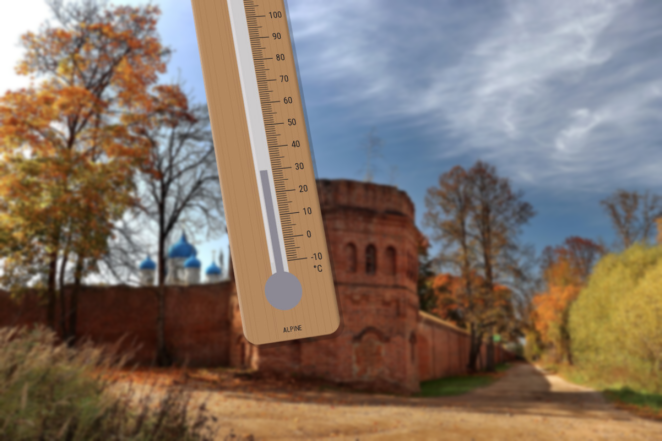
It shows 30 °C
